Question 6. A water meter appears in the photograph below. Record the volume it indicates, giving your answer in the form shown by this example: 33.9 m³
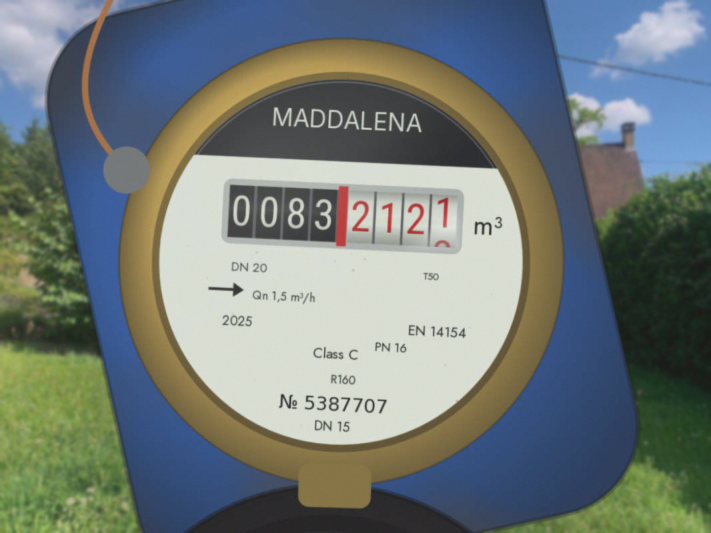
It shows 83.2121 m³
